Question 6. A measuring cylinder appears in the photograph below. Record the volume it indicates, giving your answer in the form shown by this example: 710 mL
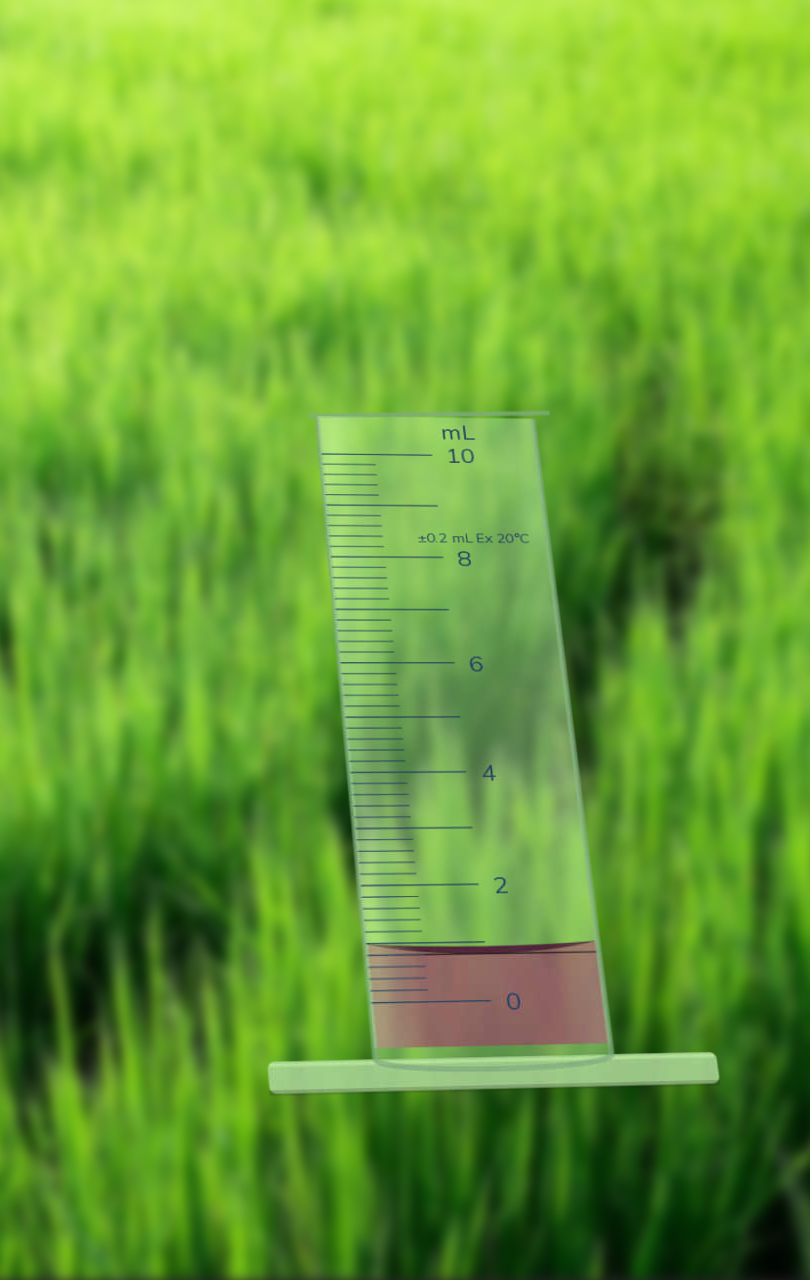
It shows 0.8 mL
